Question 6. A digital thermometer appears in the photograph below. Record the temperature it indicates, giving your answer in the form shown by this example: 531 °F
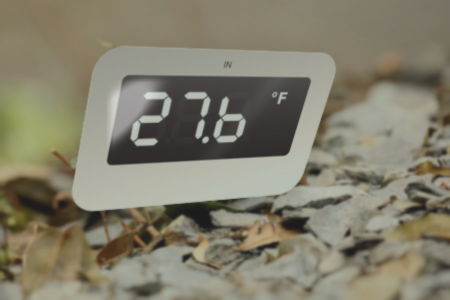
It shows 27.6 °F
